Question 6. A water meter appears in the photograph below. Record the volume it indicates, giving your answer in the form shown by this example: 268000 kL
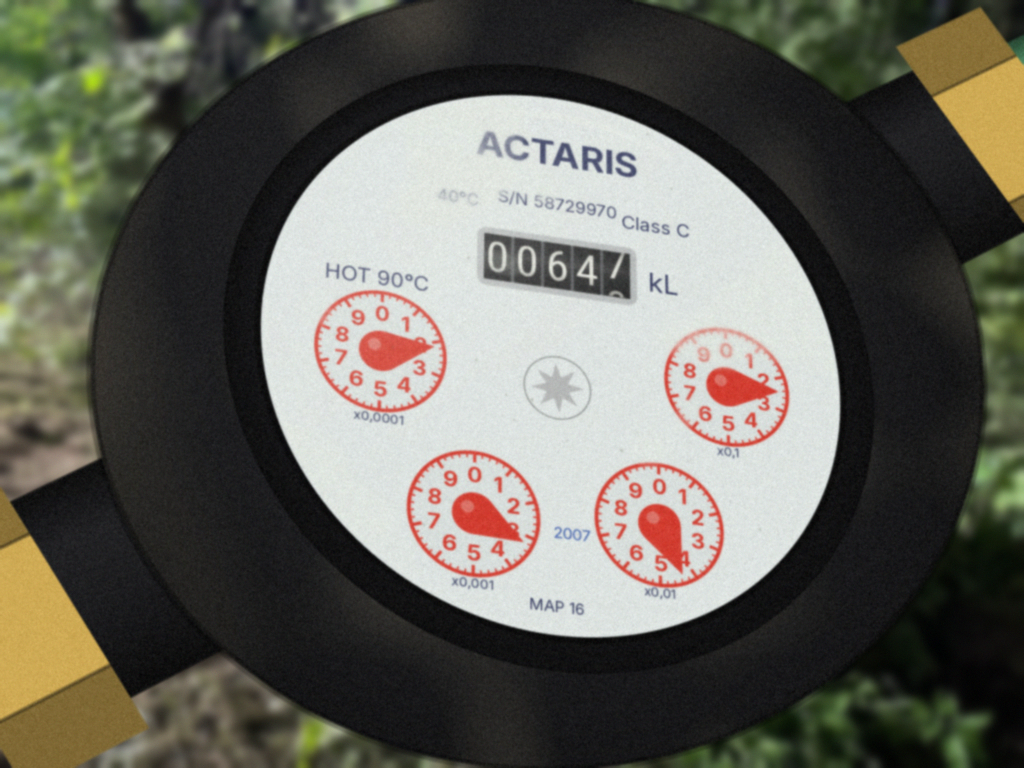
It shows 647.2432 kL
